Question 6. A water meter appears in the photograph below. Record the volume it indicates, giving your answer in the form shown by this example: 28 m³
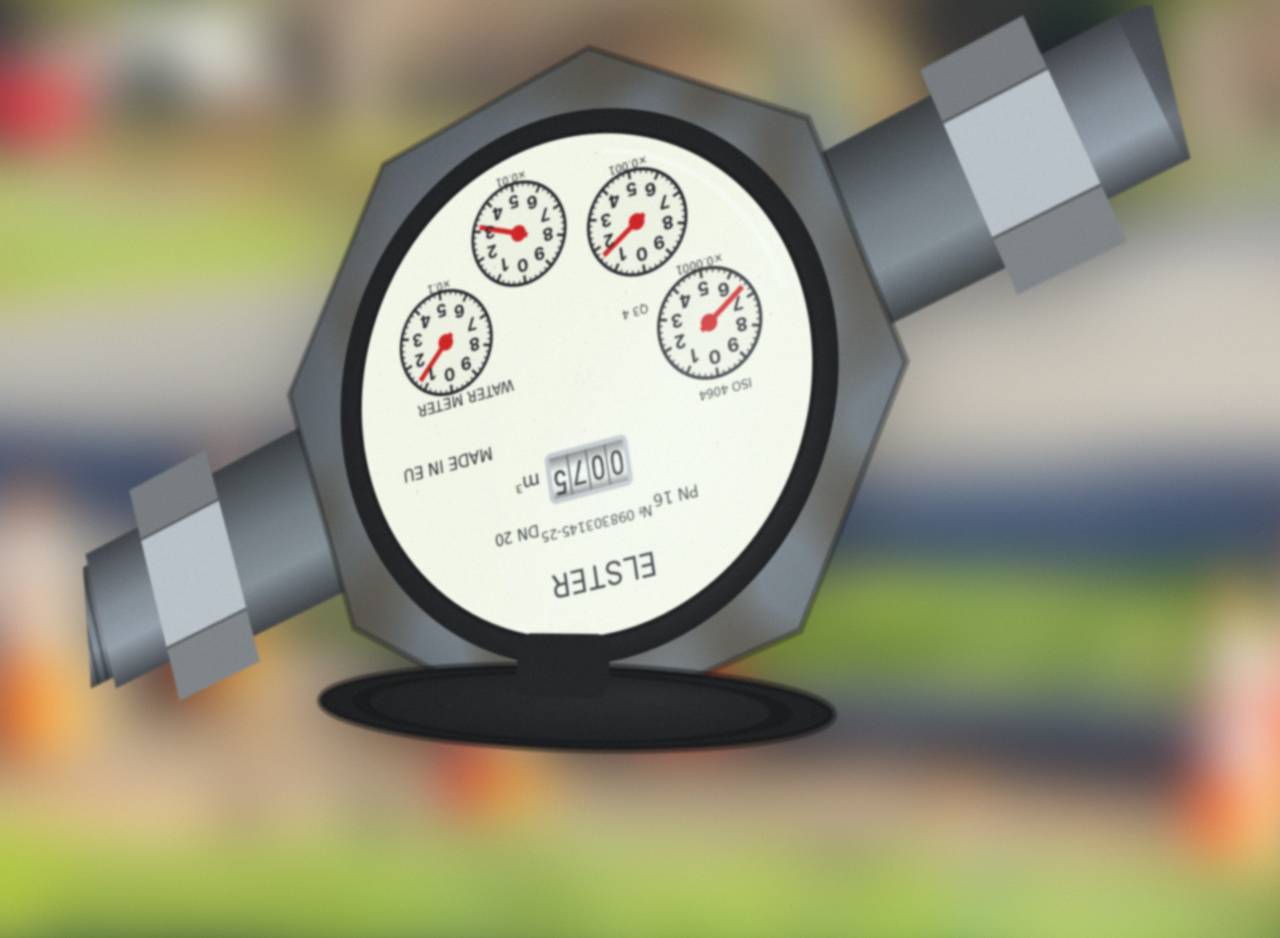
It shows 75.1316 m³
